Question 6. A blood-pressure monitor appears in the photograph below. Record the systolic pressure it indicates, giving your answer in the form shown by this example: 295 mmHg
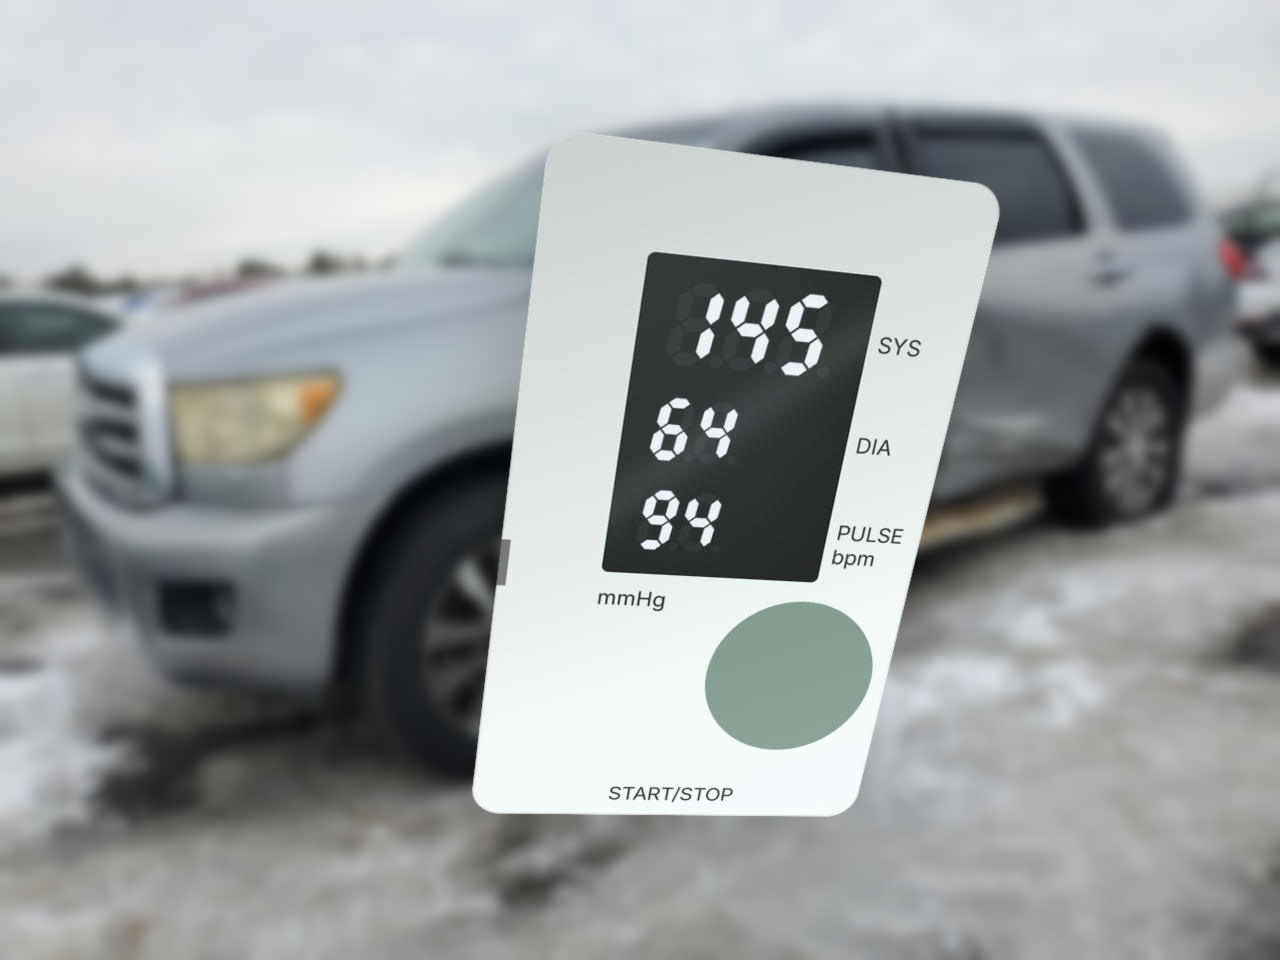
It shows 145 mmHg
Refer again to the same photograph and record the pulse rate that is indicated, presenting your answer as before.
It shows 94 bpm
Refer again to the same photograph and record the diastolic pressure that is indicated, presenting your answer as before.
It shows 64 mmHg
